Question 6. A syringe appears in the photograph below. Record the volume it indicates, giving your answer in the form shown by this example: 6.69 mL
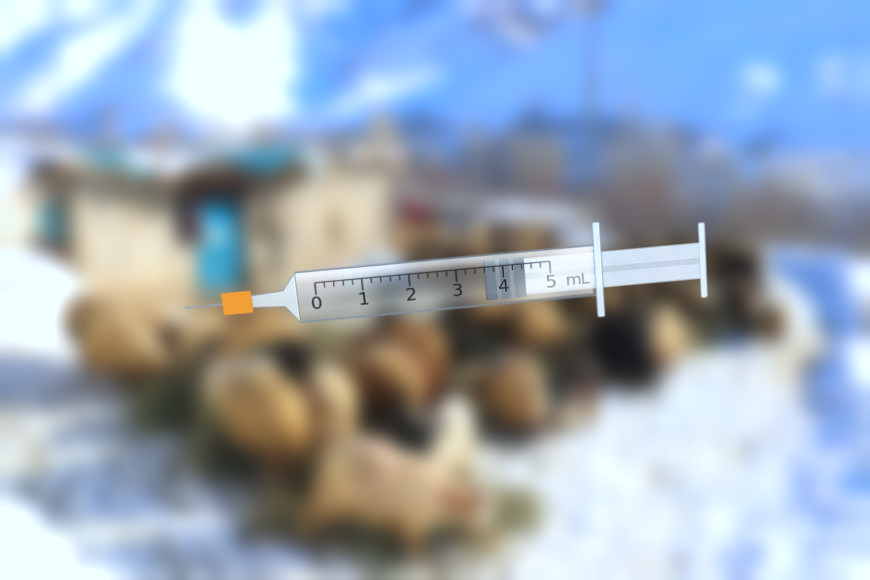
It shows 3.6 mL
